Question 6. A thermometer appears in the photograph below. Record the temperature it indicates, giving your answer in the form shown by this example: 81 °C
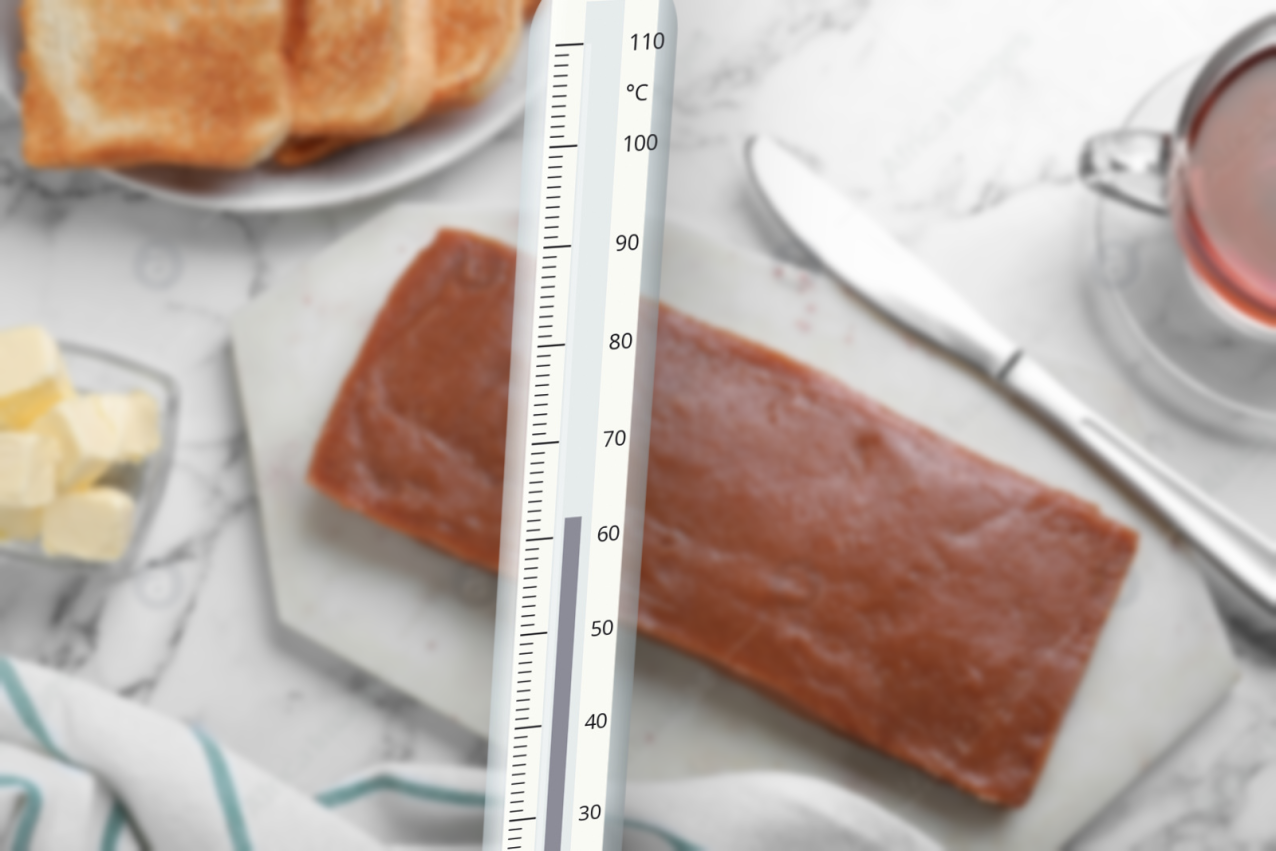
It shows 62 °C
